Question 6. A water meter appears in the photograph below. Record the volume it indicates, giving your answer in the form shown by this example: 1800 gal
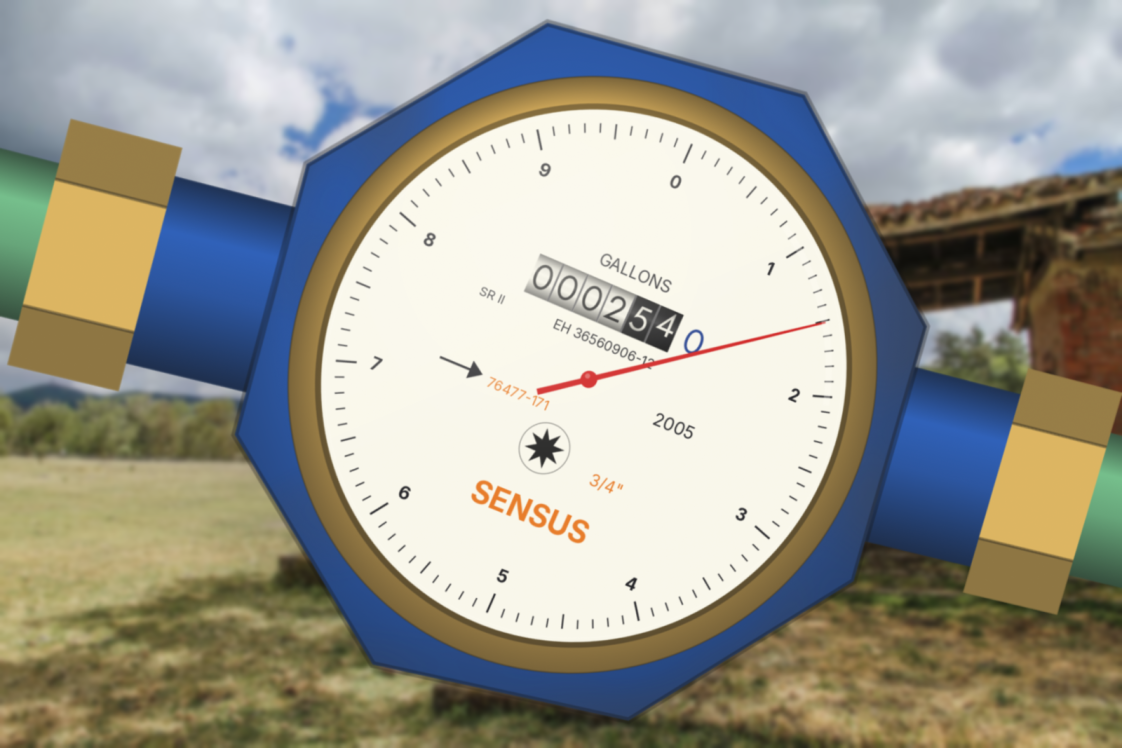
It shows 2541.5 gal
